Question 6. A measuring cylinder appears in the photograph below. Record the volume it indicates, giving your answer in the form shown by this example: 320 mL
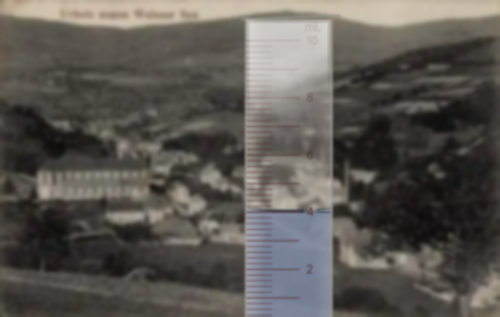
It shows 4 mL
